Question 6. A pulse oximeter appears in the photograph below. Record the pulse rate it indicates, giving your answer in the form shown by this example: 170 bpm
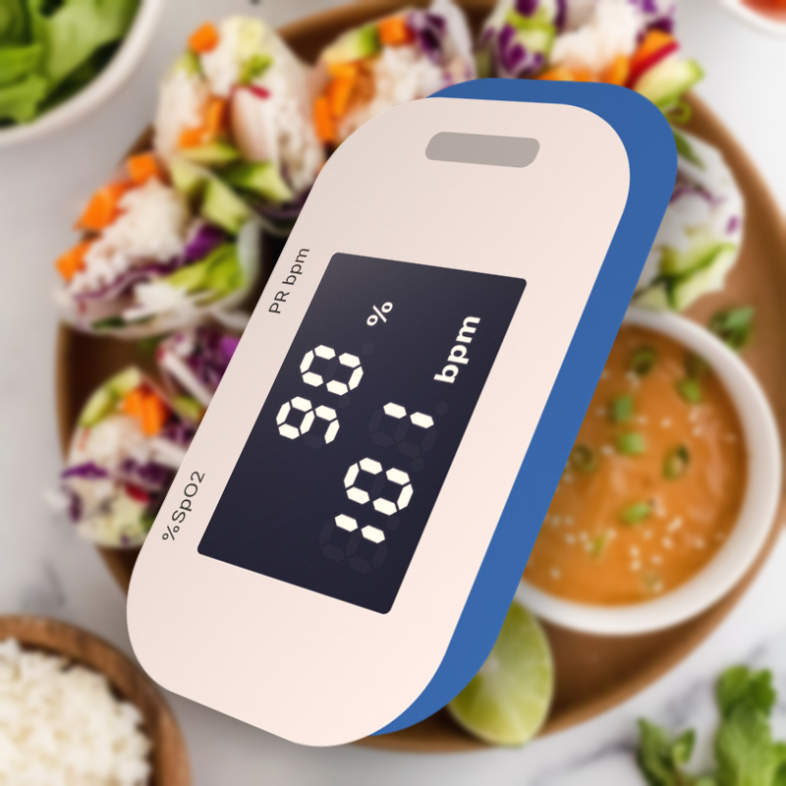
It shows 101 bpm
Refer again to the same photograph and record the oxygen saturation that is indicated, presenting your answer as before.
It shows 90 %
